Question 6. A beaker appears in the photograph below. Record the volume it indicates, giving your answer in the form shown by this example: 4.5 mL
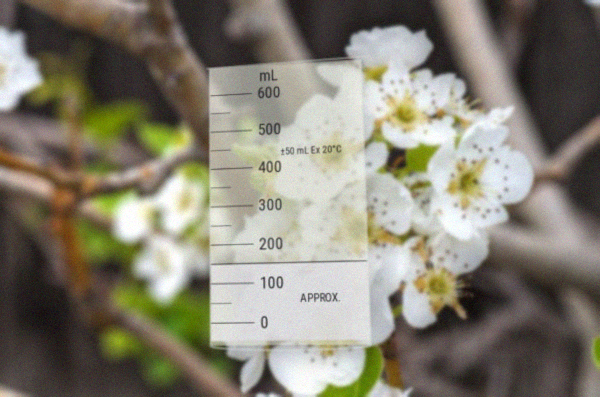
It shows 150 mL
